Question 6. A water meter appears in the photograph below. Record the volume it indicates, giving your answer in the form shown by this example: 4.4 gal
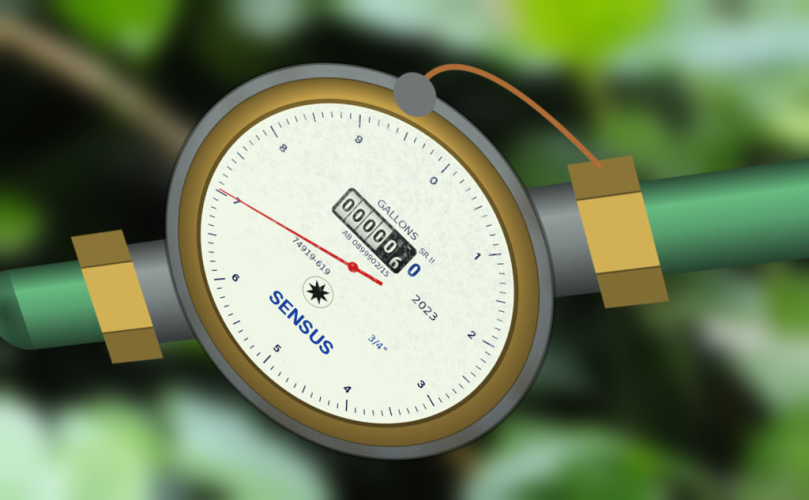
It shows 57.0 gal
